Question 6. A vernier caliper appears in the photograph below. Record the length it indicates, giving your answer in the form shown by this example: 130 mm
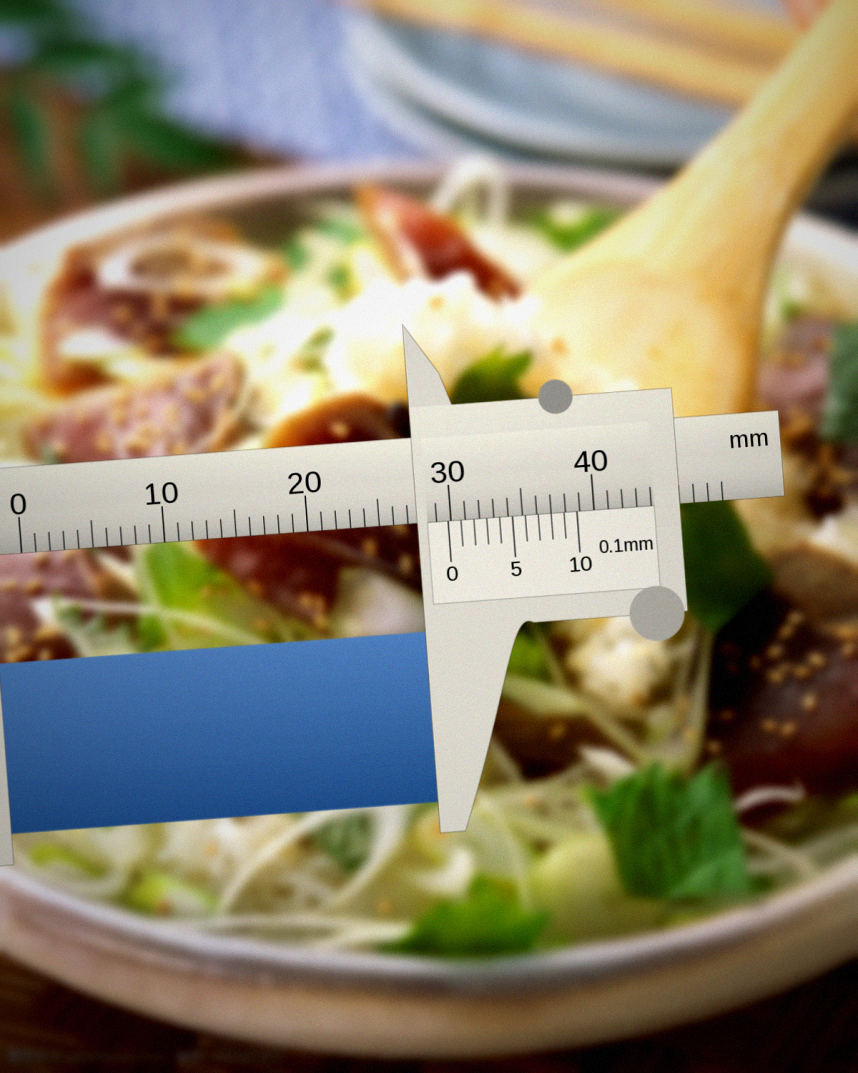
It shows 29.8 mm
